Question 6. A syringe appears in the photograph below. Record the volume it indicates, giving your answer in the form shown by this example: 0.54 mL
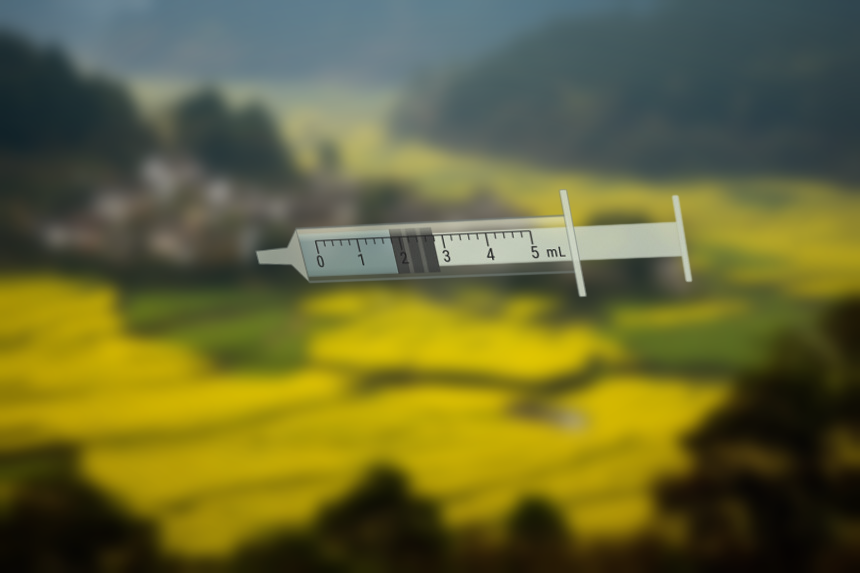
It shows 1.8 mL
